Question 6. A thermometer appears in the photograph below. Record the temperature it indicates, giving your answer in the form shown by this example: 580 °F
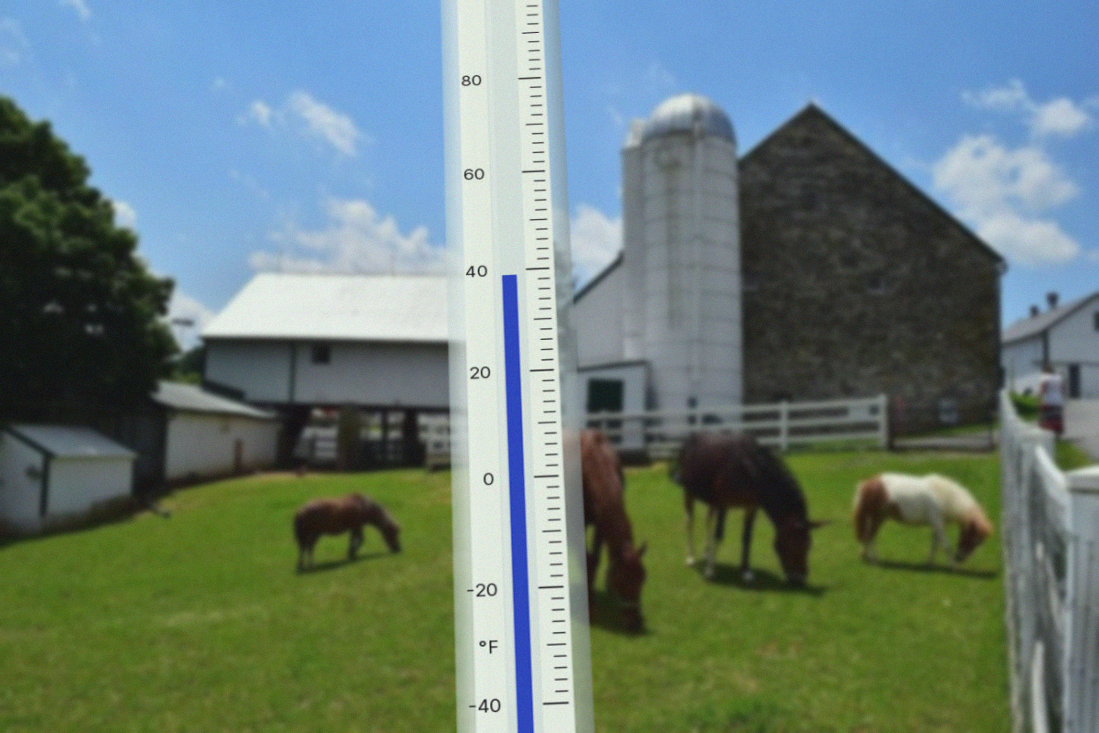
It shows 39 °F
